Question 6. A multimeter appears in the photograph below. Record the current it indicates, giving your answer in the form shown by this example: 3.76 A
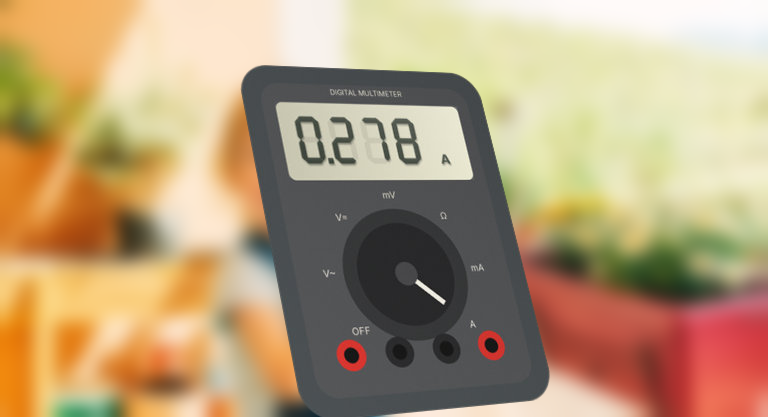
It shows 0.278 A
